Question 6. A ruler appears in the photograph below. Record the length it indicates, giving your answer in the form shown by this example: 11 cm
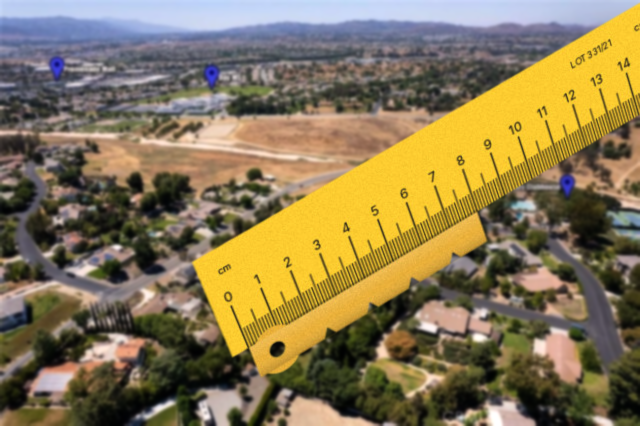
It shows 8 cm
